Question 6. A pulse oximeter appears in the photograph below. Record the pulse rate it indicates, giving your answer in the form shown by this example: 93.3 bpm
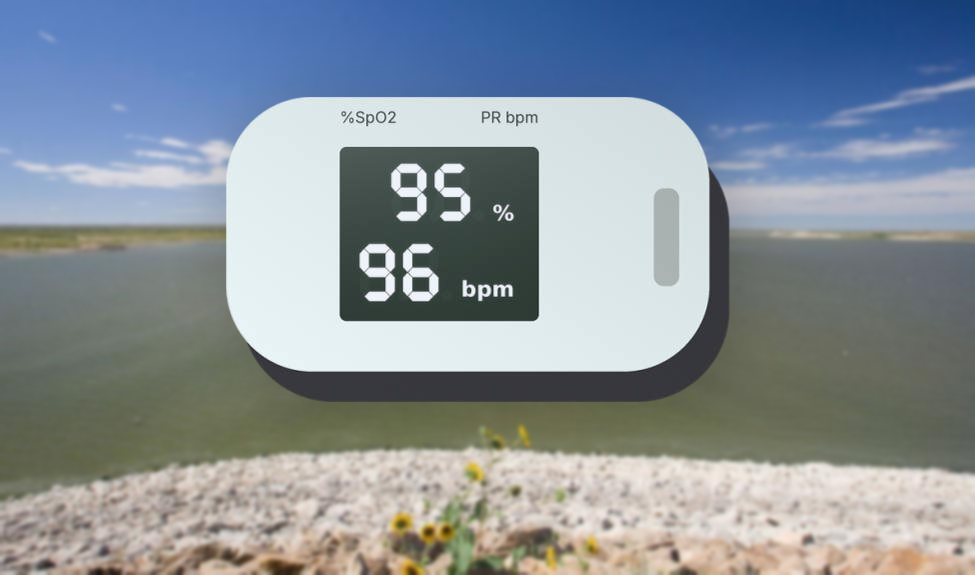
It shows 96 bpm
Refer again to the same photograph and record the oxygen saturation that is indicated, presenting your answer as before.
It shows 95 %
